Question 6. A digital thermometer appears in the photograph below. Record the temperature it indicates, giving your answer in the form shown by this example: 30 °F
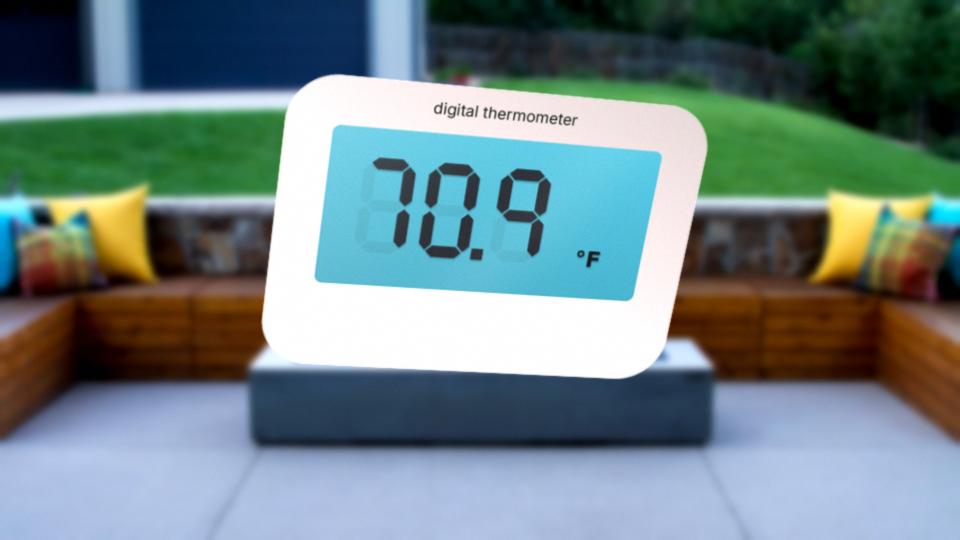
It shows 70.9 °F
